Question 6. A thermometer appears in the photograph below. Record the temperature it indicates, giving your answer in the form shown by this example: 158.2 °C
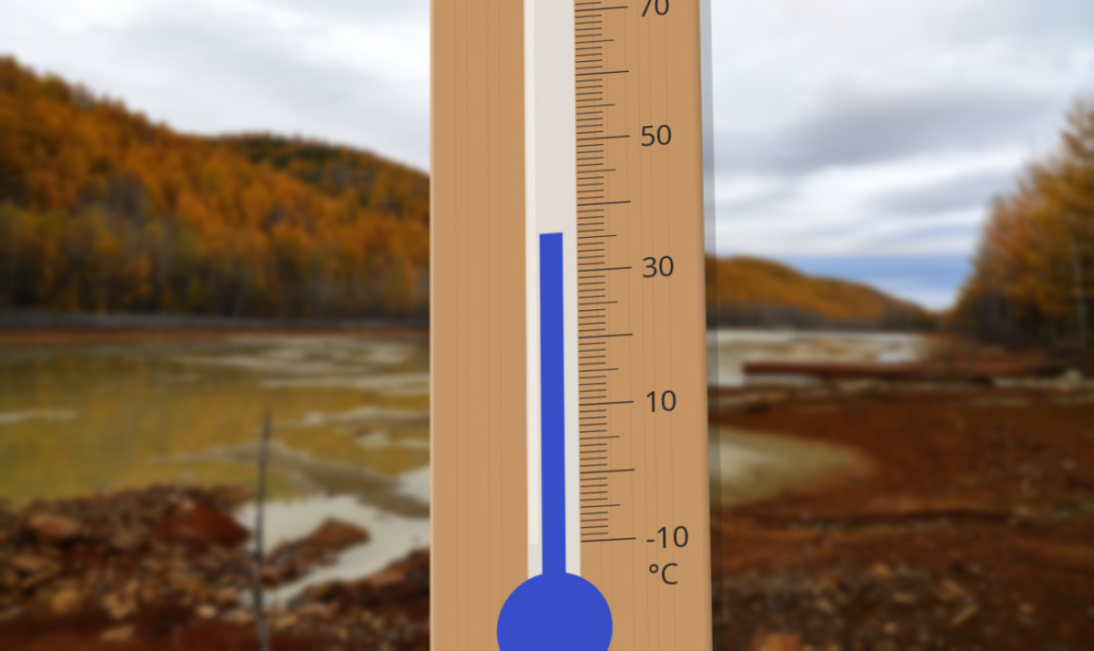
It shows 36 °C
